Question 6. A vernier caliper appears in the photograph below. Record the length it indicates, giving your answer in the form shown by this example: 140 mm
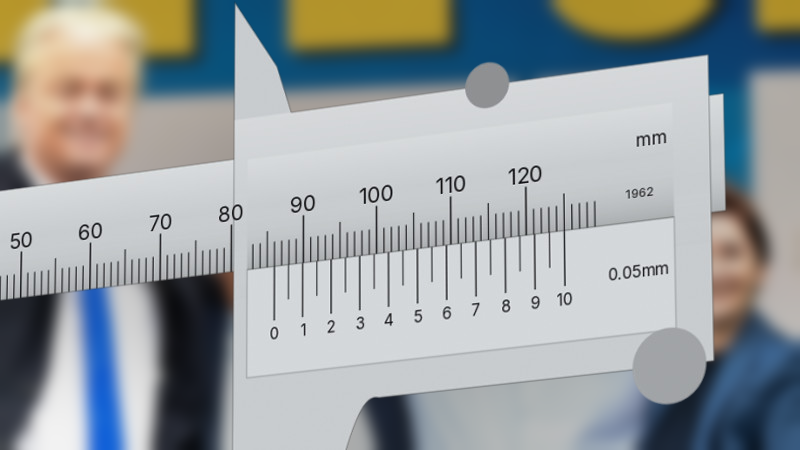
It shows 86.0 mm
